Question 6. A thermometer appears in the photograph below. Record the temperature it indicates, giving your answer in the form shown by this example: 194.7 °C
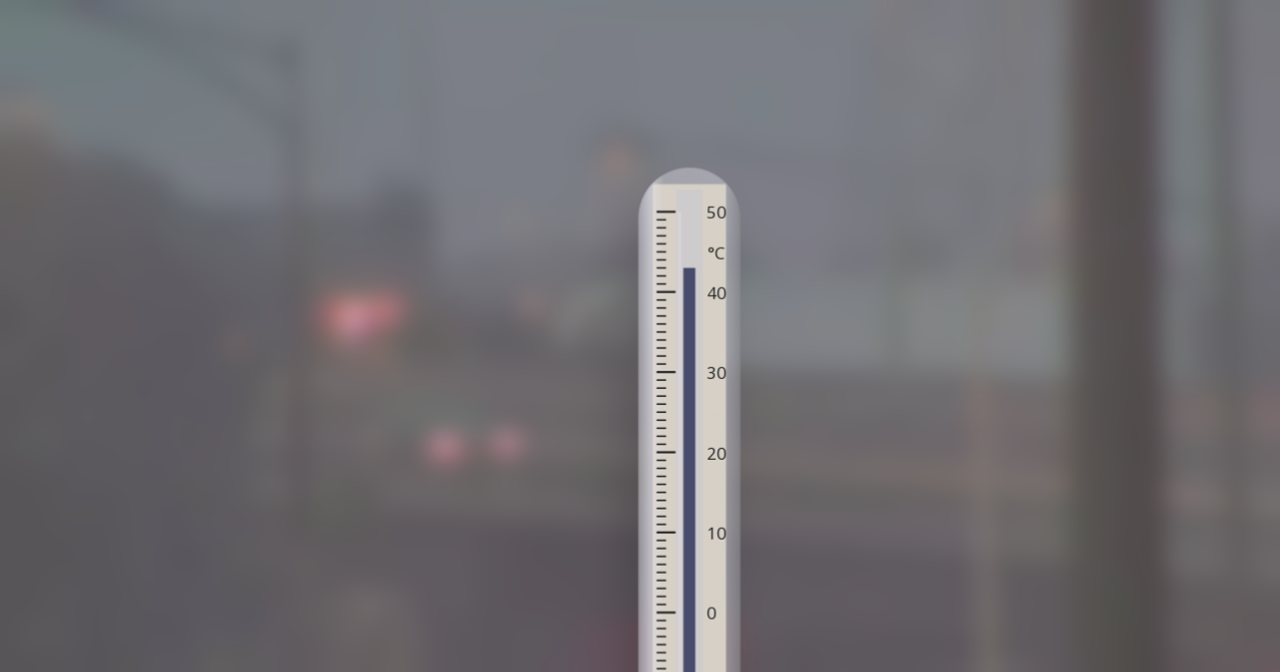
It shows 43 °C
